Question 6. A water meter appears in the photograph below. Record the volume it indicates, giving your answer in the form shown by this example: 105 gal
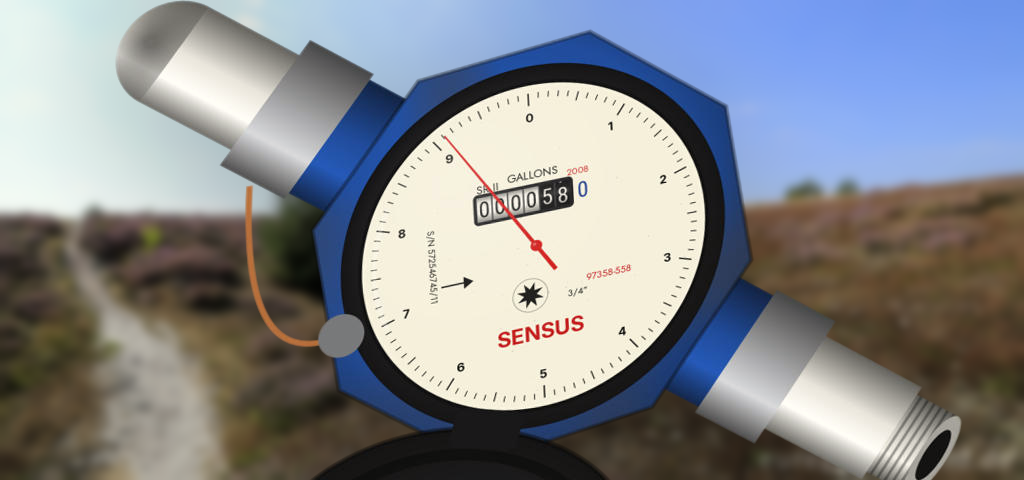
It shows 579.1 gal
